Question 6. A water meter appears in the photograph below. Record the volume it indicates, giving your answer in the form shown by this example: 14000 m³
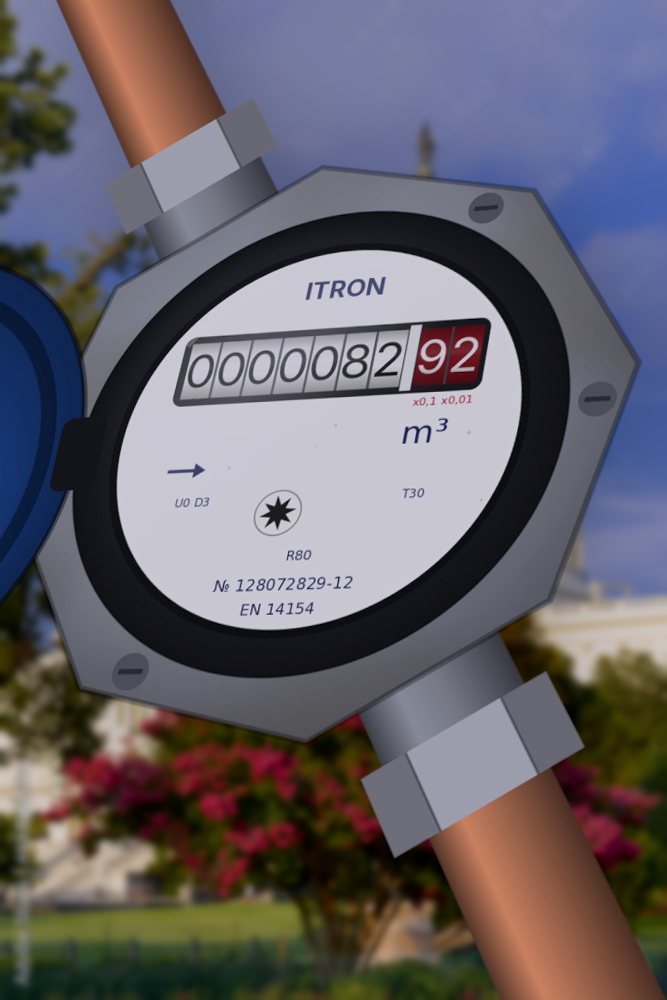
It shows 82.92 m³
